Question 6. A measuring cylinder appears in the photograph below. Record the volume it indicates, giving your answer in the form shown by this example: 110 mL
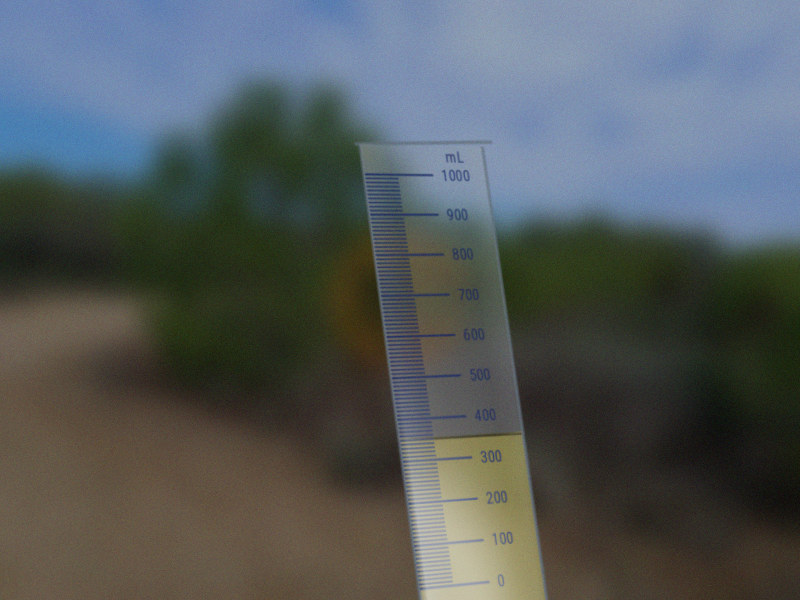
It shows 350 mL
